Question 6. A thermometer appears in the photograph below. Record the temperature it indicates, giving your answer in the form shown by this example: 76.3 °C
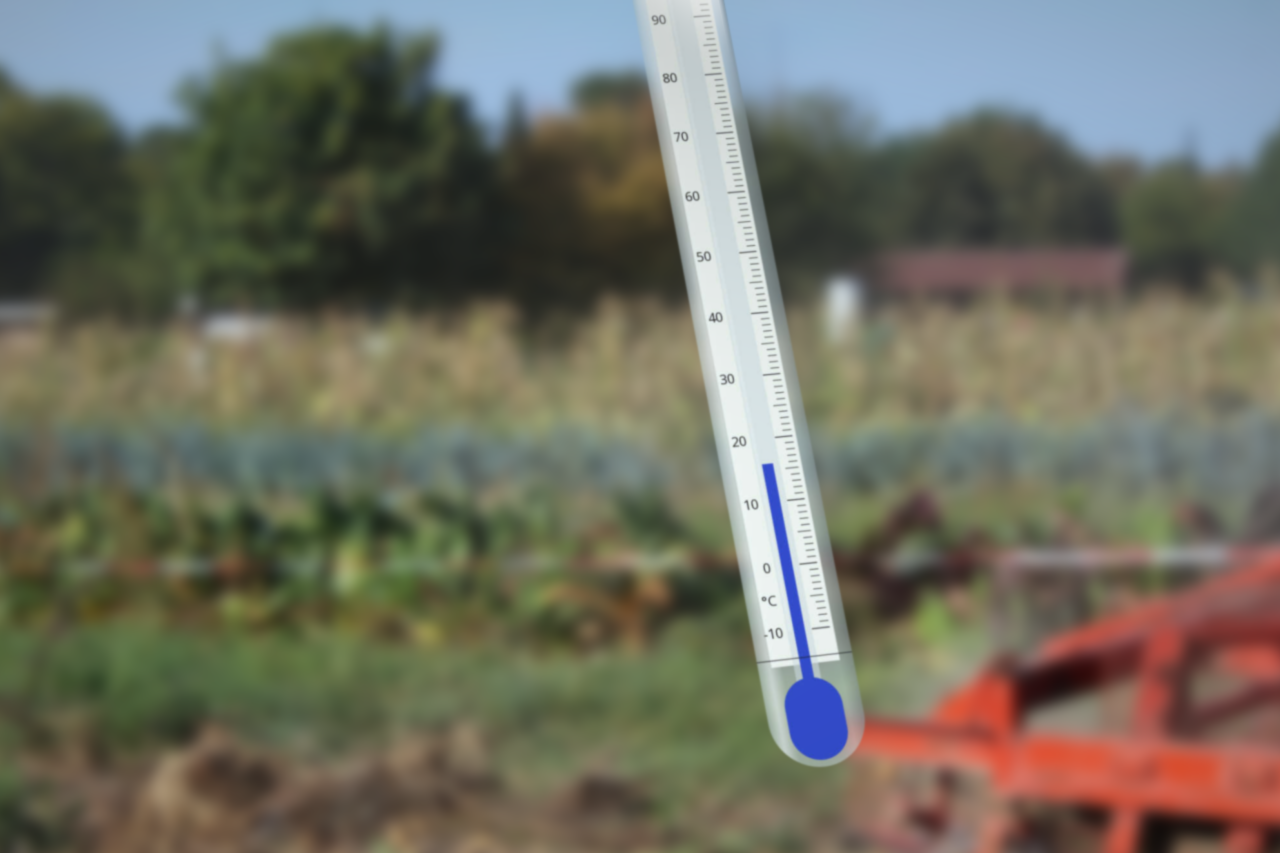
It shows 16 °C
